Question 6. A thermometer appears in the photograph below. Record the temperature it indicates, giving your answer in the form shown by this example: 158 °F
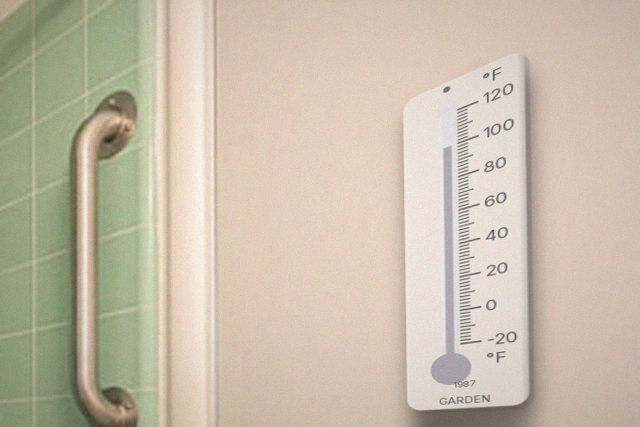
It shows 100 °F
